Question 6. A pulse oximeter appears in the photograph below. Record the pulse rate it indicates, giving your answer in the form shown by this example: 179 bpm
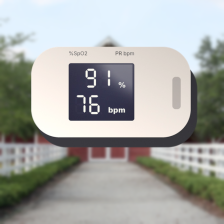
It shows 76 bpm
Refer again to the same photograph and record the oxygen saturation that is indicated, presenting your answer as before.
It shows 91 %
